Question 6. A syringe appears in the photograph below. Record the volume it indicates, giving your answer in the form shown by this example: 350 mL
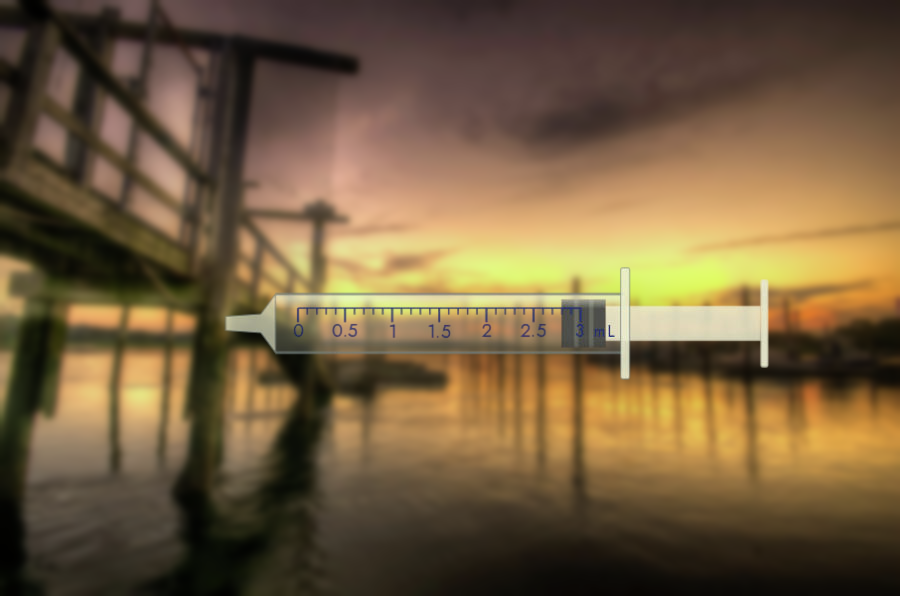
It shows 2.8 mL
